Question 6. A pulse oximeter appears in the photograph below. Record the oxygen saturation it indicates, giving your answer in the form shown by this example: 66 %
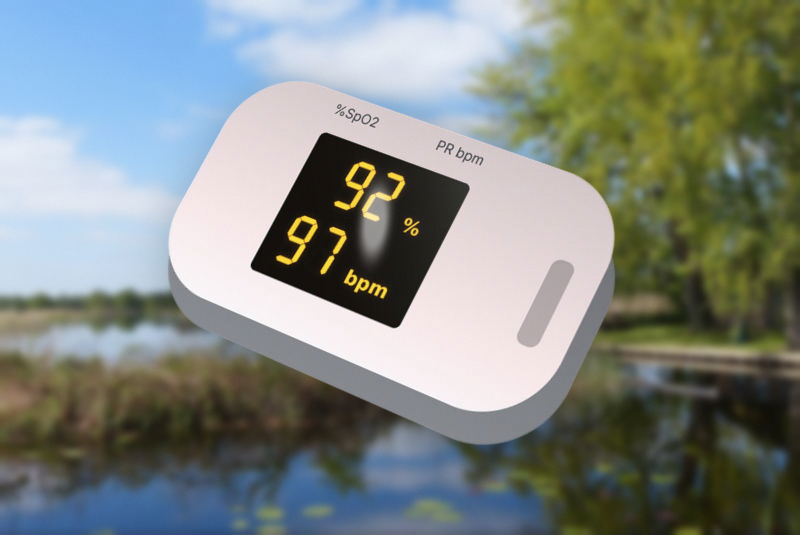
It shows 92 %
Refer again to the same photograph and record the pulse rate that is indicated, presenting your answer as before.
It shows 97 bpm
